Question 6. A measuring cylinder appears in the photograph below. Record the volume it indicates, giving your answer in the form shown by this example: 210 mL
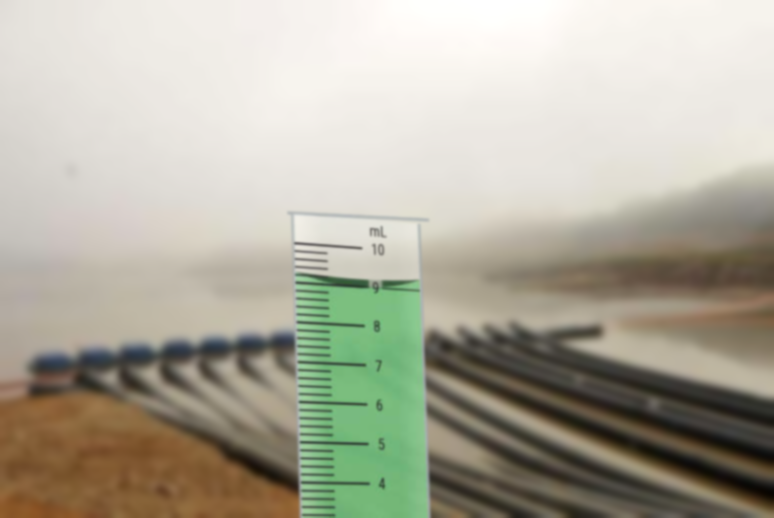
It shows 9 mL
